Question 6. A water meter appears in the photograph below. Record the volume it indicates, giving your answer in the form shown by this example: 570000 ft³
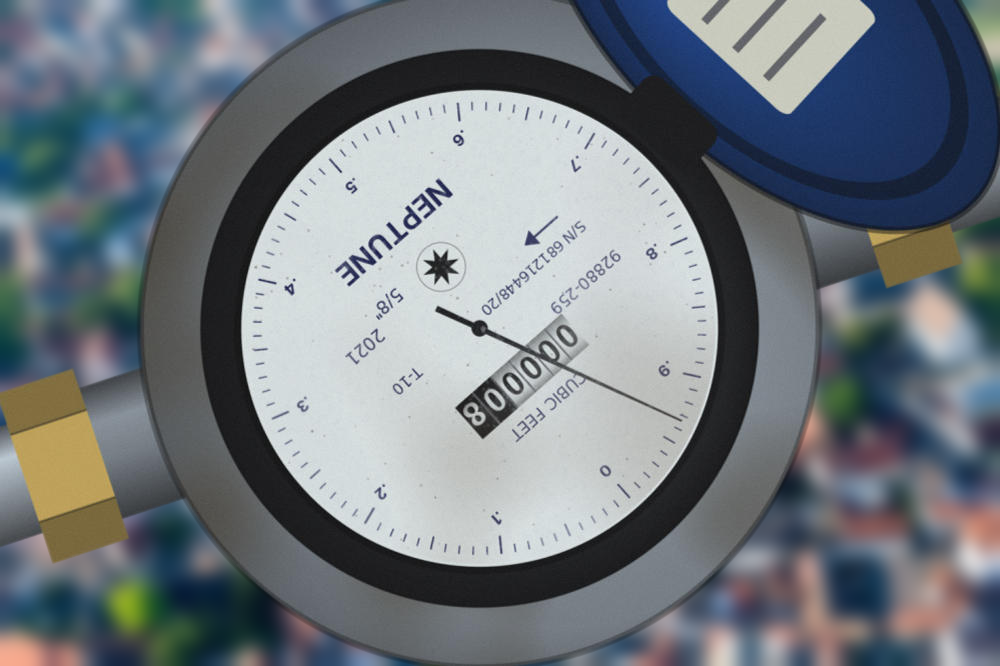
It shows 7.93 ft³
